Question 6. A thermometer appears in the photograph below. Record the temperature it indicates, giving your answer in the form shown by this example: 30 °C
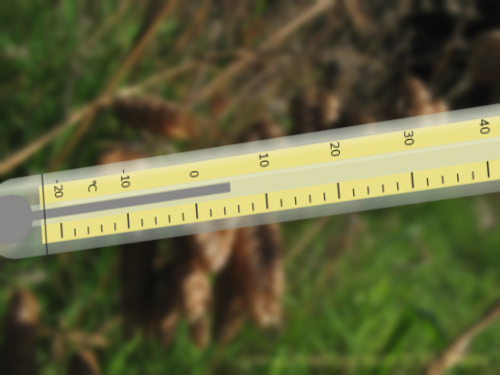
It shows 5 °C
